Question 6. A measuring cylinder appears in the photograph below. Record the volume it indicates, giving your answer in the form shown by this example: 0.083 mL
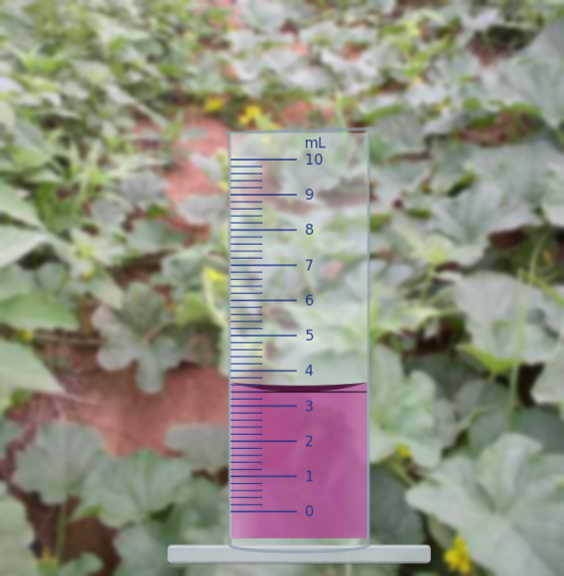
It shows 3.4 mL
